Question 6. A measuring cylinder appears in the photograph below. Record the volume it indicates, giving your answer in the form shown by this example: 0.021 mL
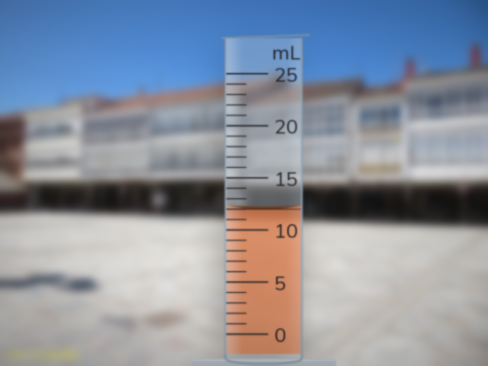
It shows 12 mL
